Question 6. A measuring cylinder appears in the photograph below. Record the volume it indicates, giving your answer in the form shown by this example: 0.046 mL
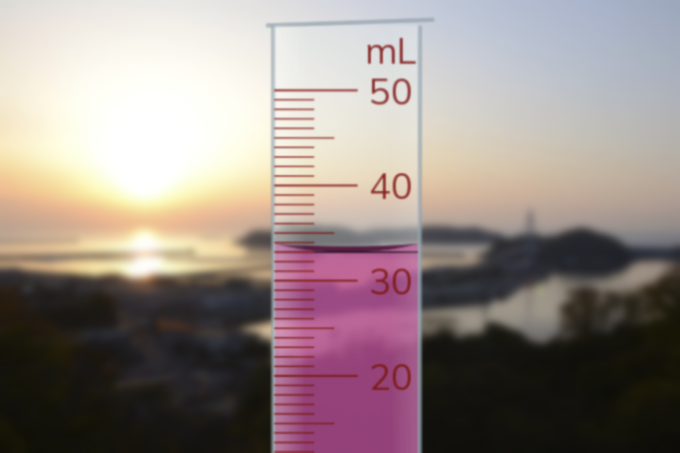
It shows 33 mL
